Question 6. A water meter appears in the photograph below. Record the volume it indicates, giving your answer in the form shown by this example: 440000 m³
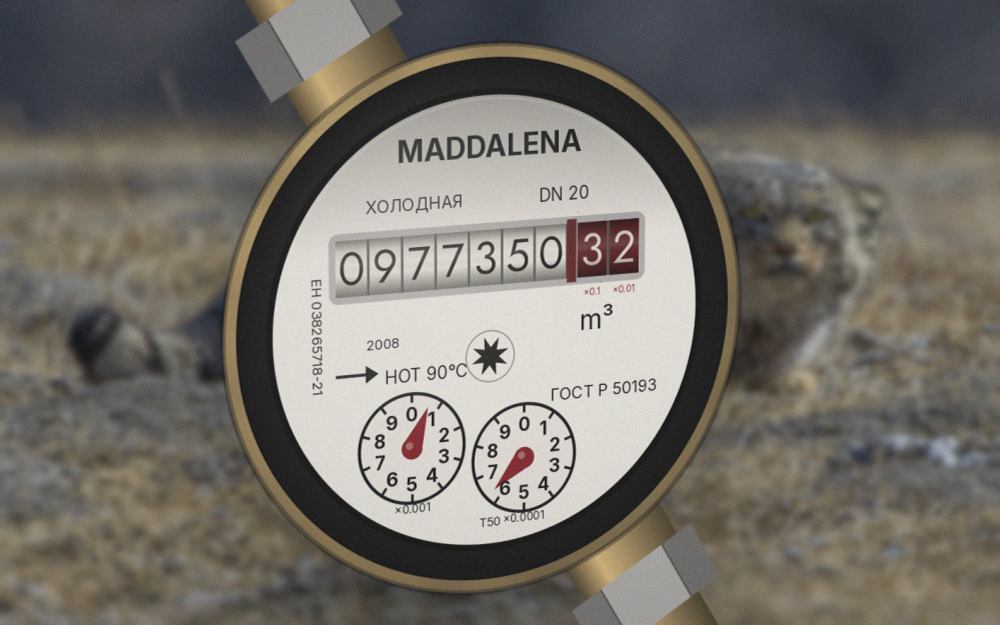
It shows 977350.3206 m³
